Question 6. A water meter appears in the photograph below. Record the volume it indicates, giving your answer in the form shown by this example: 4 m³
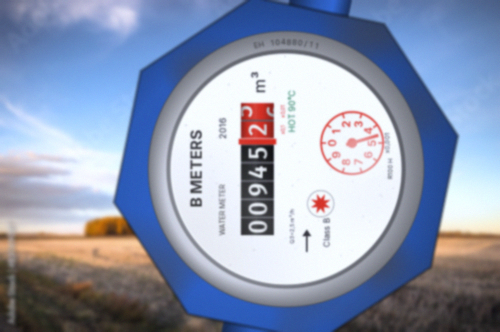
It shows 945.254 m³
